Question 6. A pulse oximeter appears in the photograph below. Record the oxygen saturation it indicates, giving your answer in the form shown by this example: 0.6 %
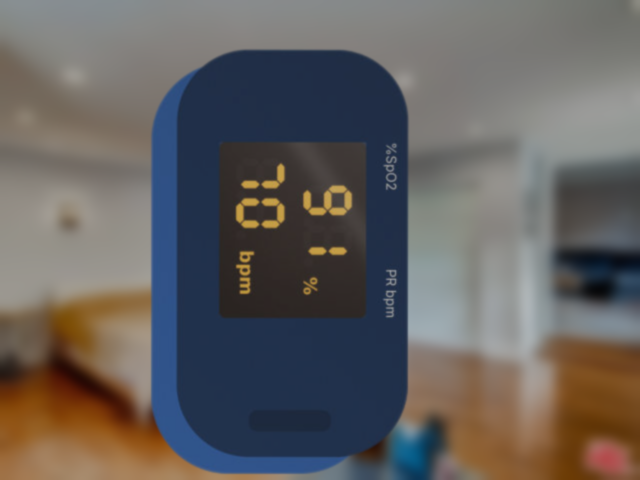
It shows 91 %
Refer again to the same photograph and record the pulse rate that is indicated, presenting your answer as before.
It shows 70 bpm
